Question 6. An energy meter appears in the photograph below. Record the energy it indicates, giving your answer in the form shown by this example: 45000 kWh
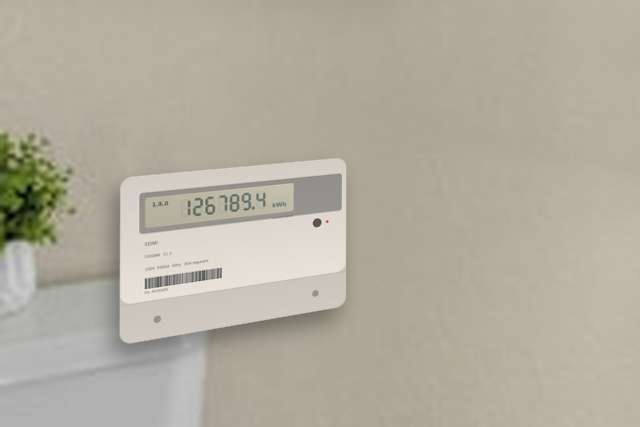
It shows 126789.4 kWh
